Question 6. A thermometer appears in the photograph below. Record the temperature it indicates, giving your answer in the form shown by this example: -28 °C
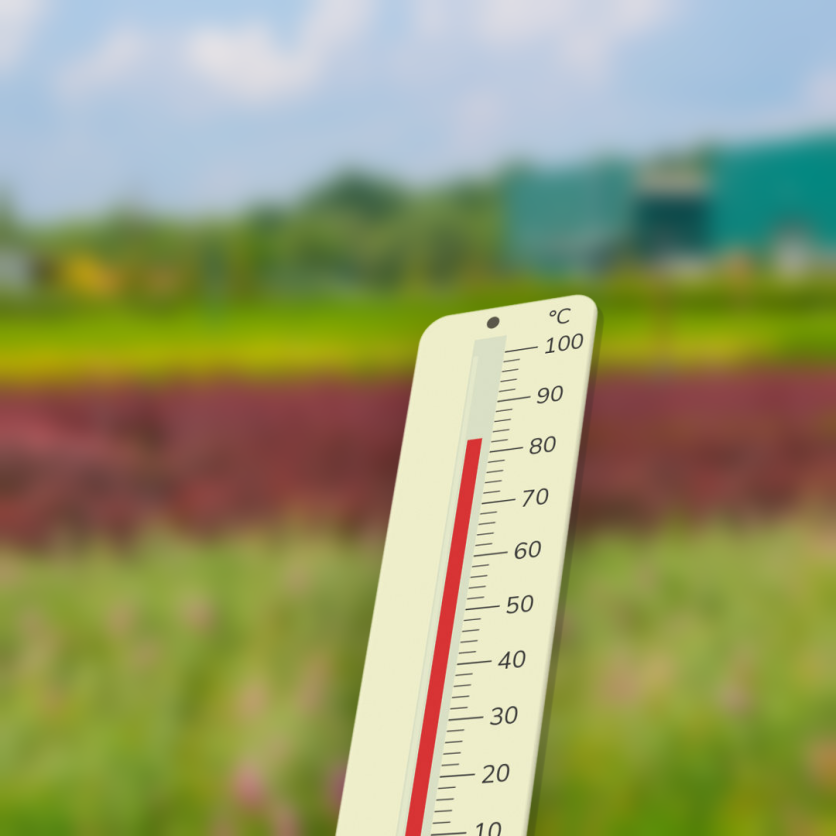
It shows 83 °C
